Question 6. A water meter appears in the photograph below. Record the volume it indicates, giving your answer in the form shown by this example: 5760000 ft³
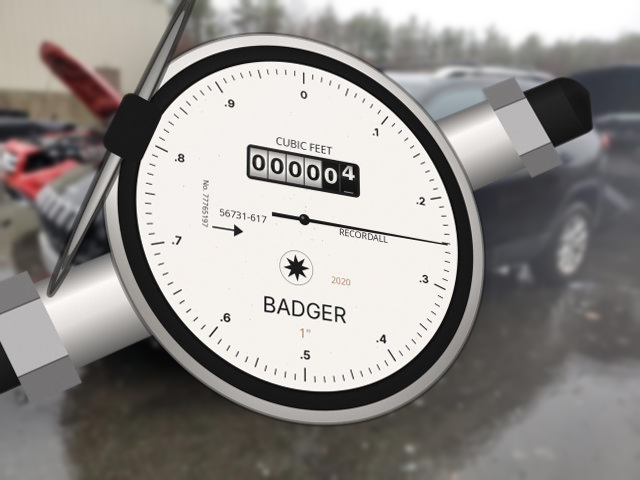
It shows 4.25 ft³
